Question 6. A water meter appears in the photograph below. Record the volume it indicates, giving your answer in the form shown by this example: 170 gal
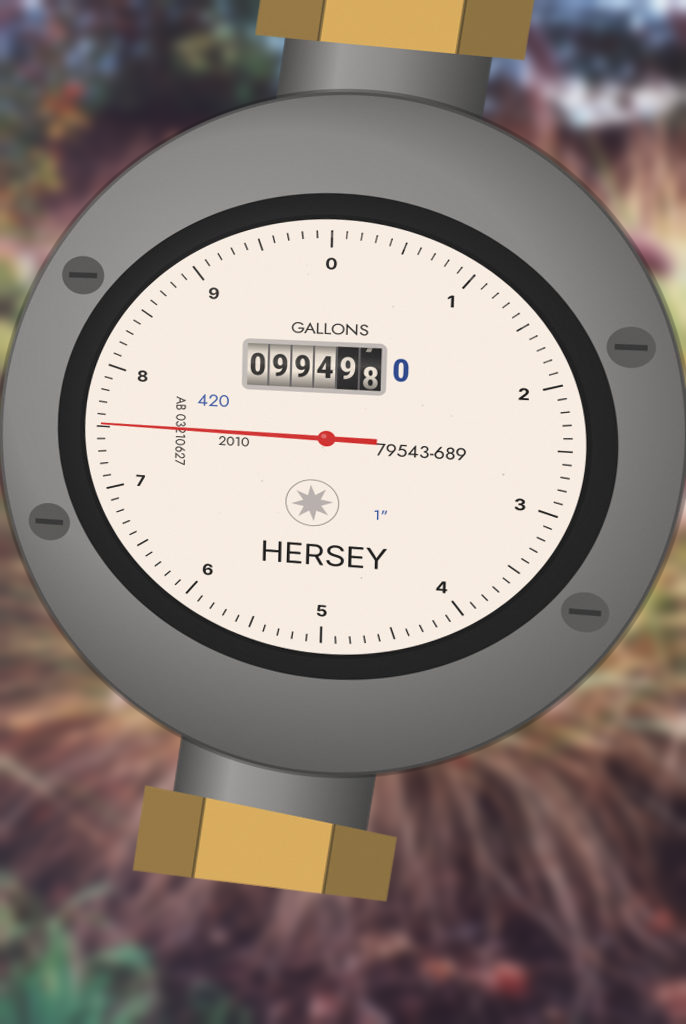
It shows 994977.5 gal
